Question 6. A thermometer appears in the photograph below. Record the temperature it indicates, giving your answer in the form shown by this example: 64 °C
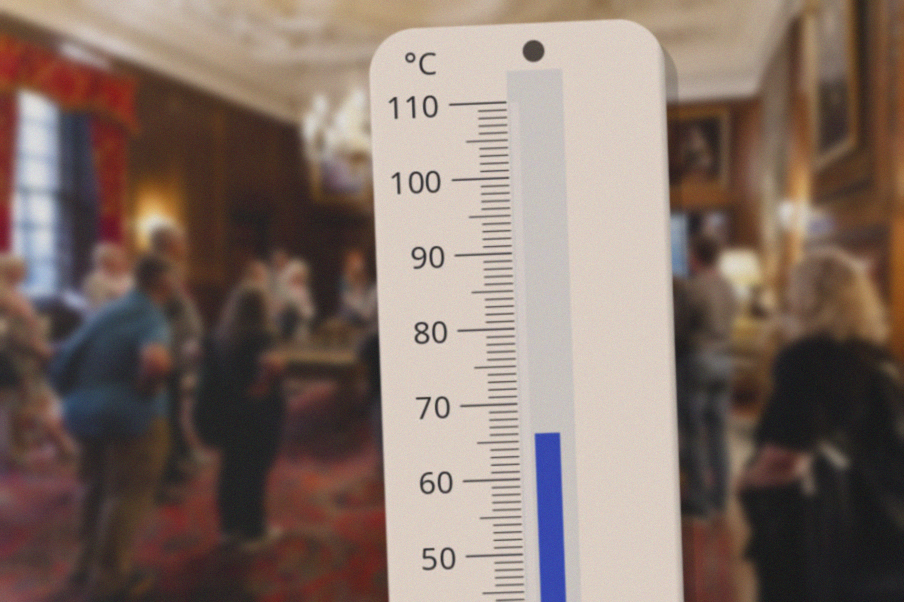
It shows 66 °C
